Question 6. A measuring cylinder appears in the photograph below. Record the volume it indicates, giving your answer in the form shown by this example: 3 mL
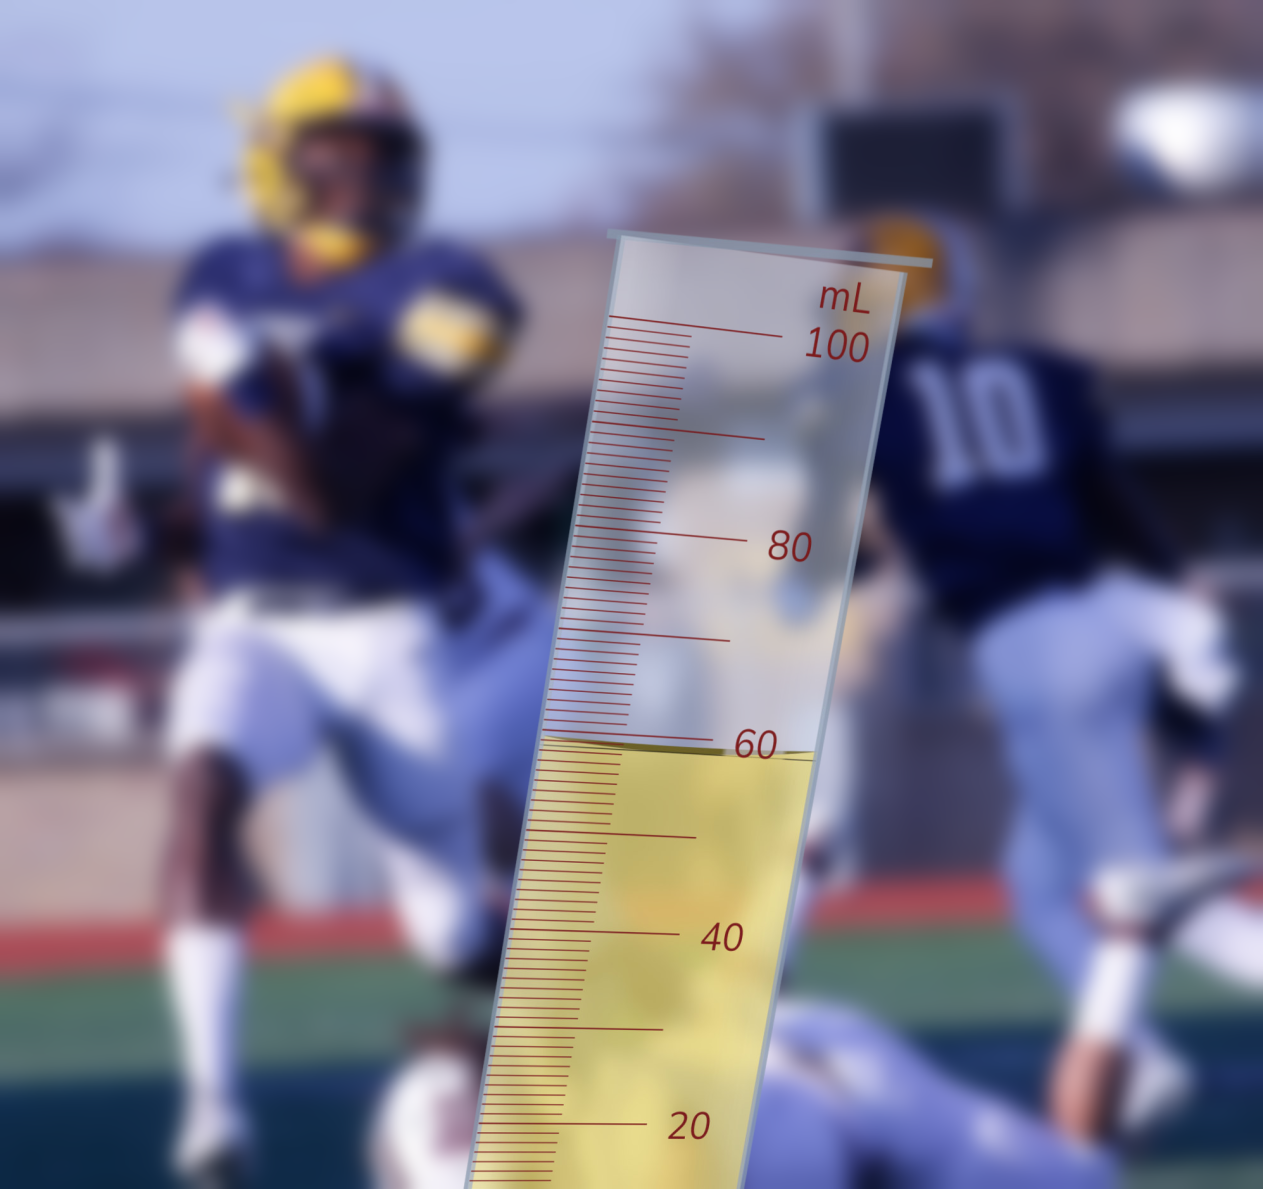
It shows 58.5 mL
